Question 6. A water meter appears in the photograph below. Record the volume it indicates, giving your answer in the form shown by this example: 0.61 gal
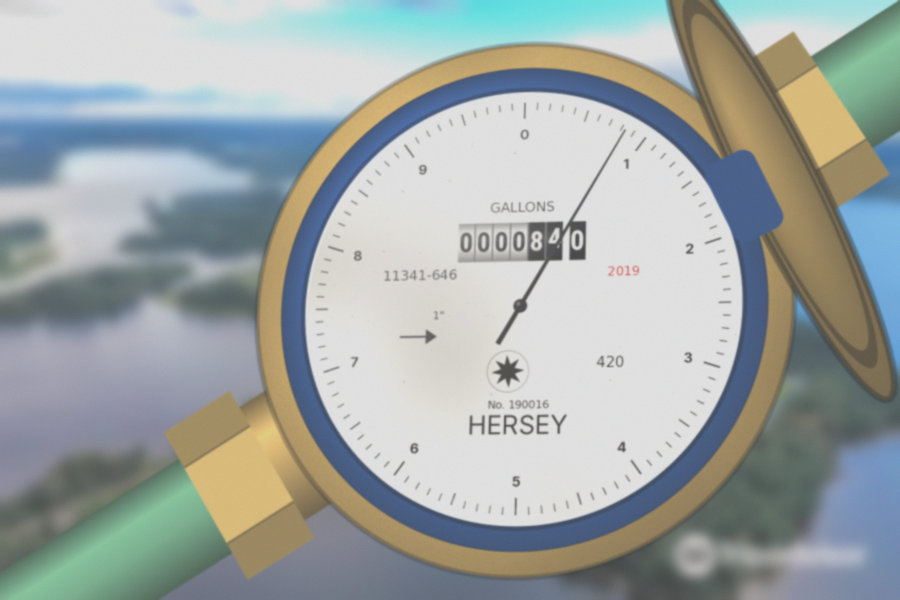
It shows 840.8 gal
